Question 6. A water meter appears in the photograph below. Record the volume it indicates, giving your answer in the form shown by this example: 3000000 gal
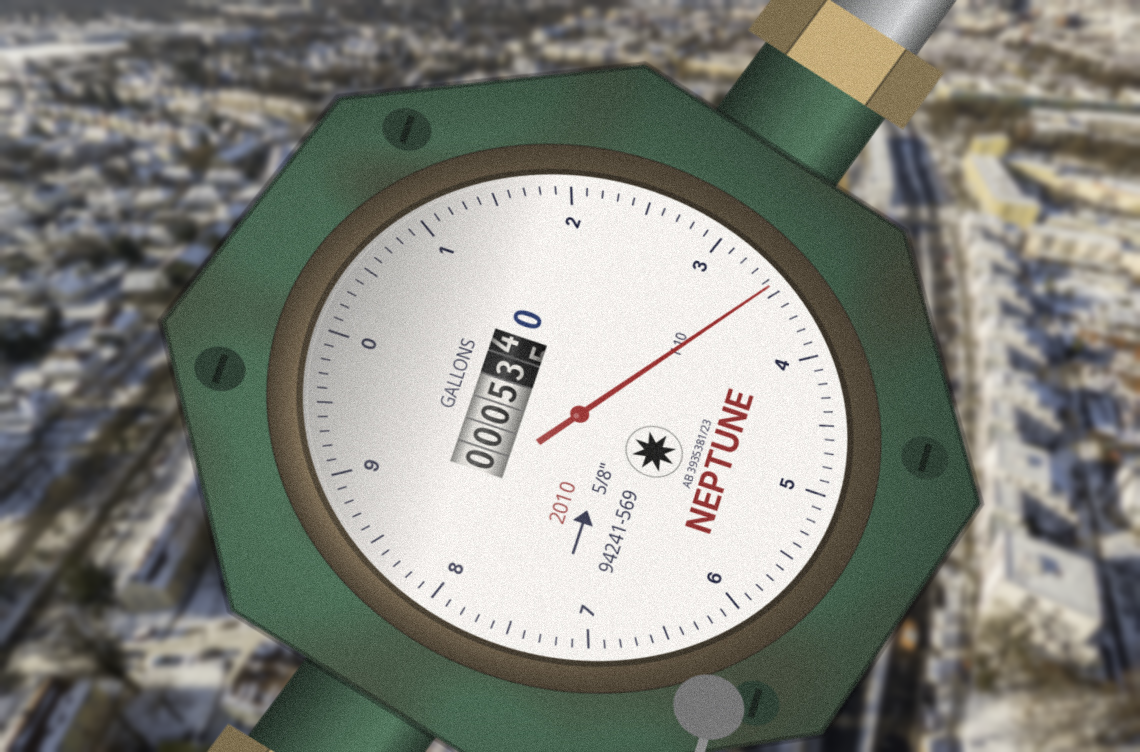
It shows 5343.4 gal
